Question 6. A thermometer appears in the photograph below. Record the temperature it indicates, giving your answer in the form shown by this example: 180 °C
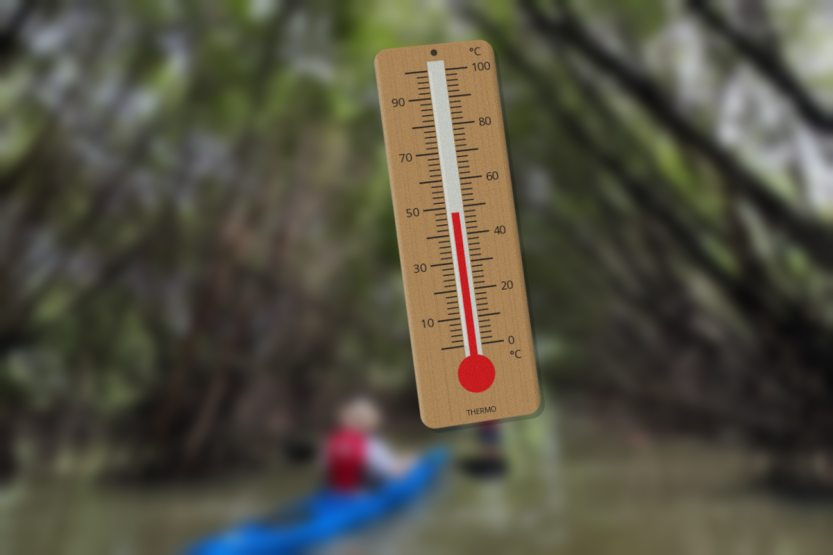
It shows 48 °C
